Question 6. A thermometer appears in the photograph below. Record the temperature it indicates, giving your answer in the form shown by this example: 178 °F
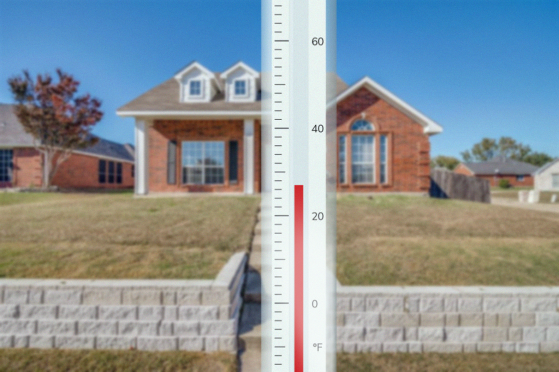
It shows 27 °F
